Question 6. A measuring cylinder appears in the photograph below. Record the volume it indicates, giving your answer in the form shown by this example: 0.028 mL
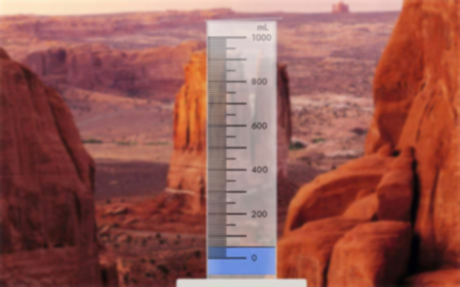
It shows 50 mL
